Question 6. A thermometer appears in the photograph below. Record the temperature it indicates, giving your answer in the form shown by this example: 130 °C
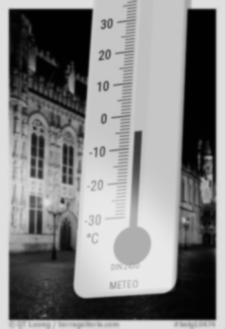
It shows -5 °C
